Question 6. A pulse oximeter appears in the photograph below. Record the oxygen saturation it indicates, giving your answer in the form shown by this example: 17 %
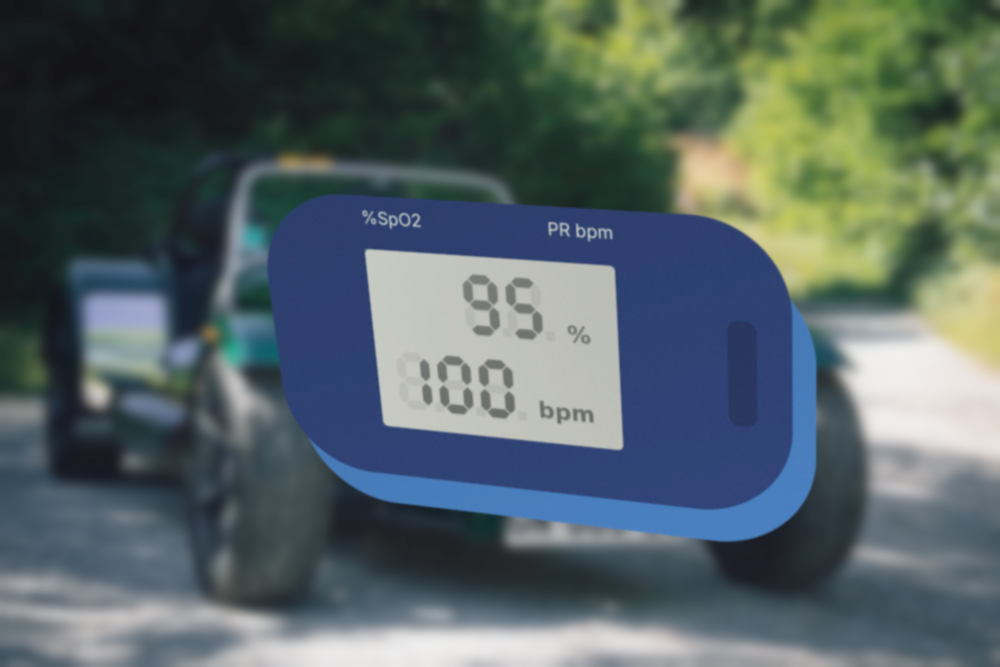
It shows 95 %
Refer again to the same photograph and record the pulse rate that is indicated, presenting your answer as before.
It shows 100 bpm
